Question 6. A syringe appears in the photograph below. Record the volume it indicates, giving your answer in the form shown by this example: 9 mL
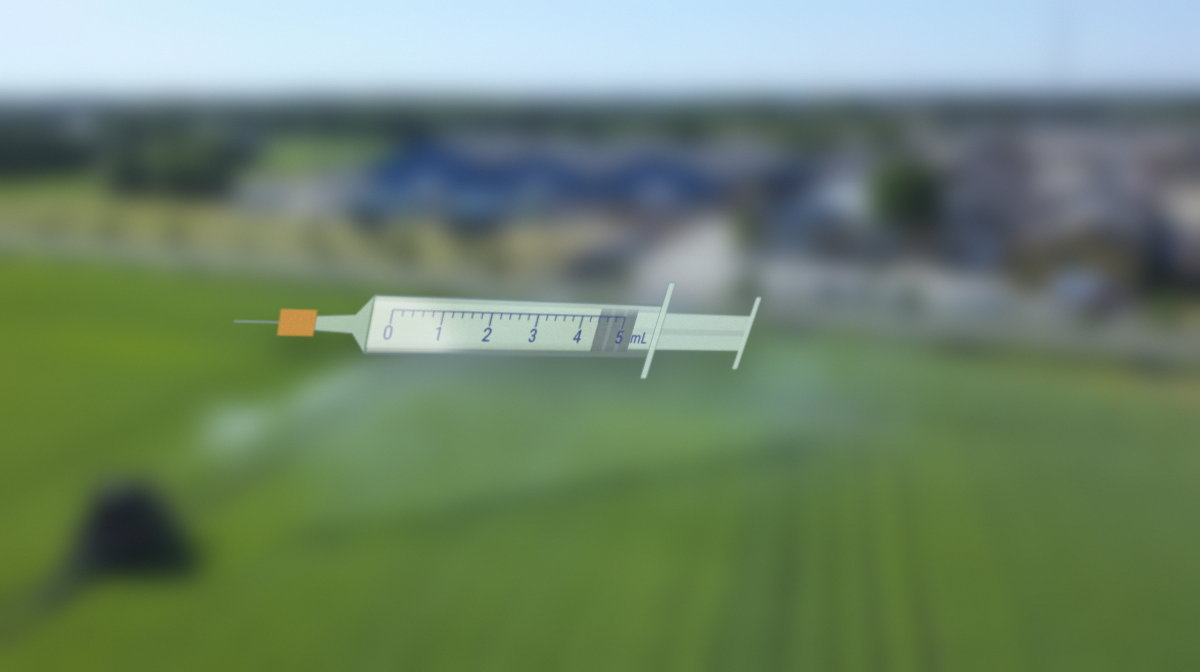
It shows 4.4 mL
